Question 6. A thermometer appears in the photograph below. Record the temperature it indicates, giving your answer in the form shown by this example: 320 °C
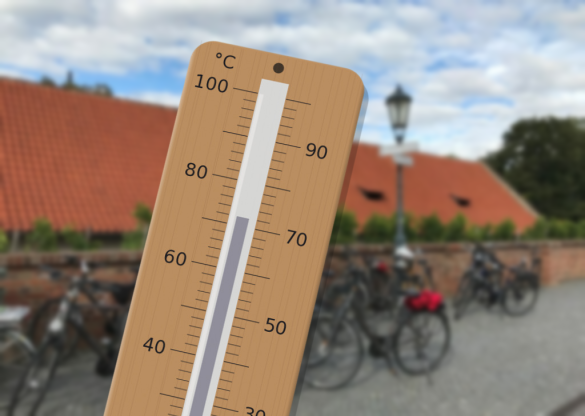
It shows 72 °C
